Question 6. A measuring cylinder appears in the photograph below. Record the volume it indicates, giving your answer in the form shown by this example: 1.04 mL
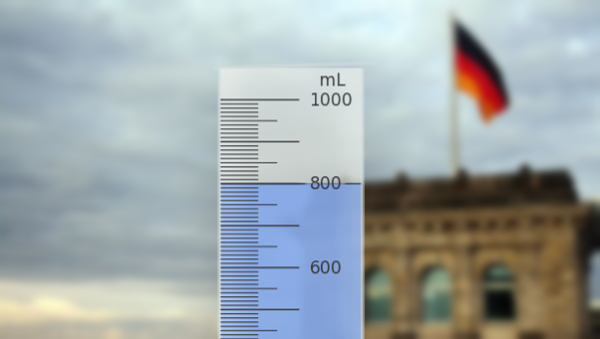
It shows 800 mL
